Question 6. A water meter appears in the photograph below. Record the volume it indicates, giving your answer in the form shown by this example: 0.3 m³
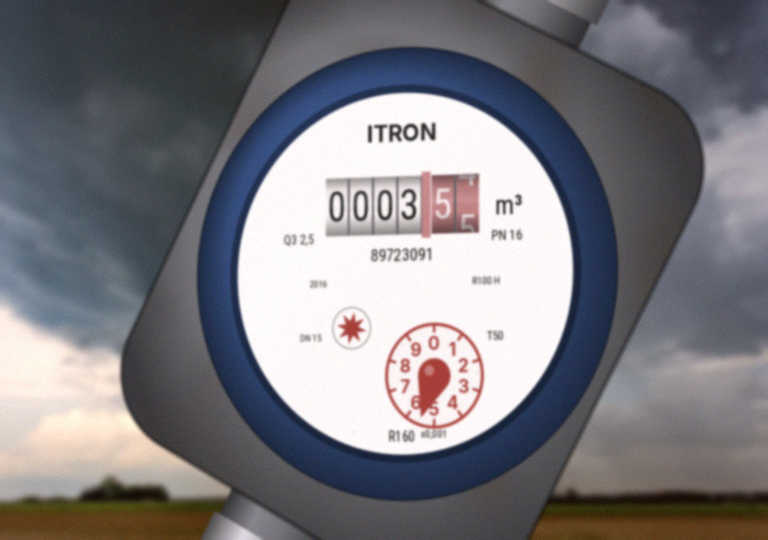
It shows 3.545 m³
